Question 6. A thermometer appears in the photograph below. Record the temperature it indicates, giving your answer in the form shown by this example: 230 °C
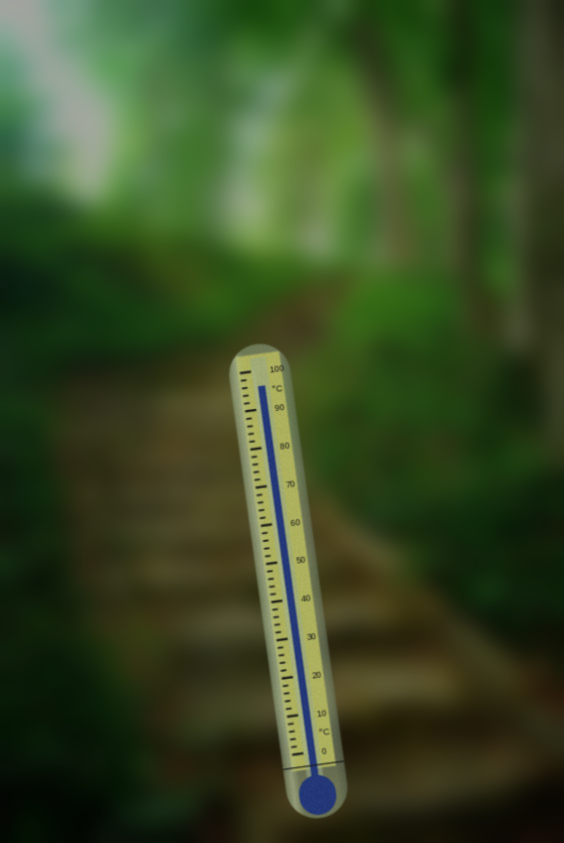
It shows 96 °C
